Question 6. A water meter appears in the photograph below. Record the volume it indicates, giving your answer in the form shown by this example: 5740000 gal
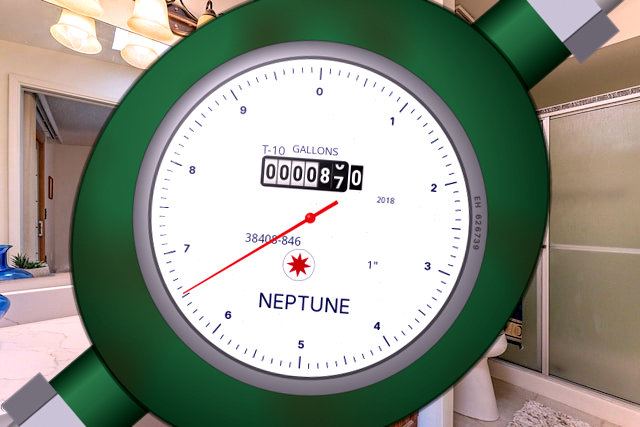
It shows 866.5 gal
